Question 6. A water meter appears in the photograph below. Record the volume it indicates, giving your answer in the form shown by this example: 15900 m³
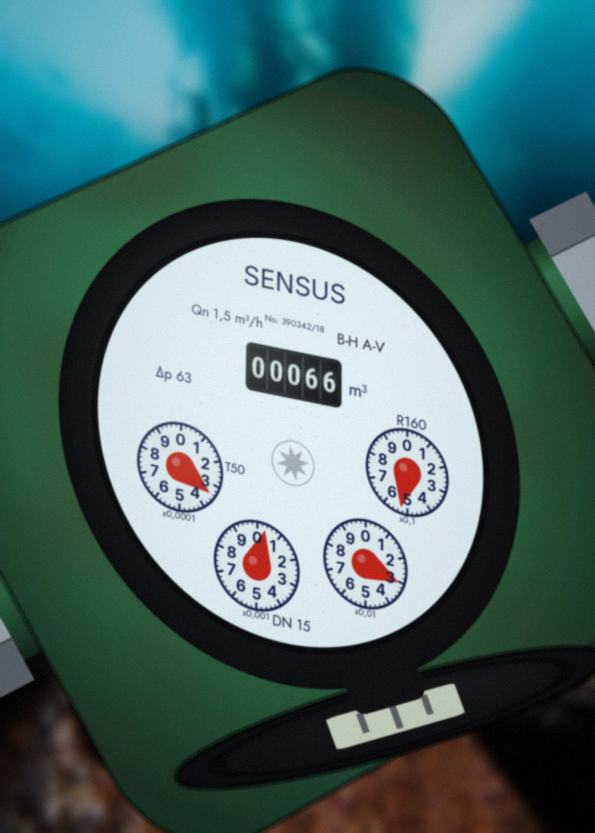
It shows 66.5303 m³
